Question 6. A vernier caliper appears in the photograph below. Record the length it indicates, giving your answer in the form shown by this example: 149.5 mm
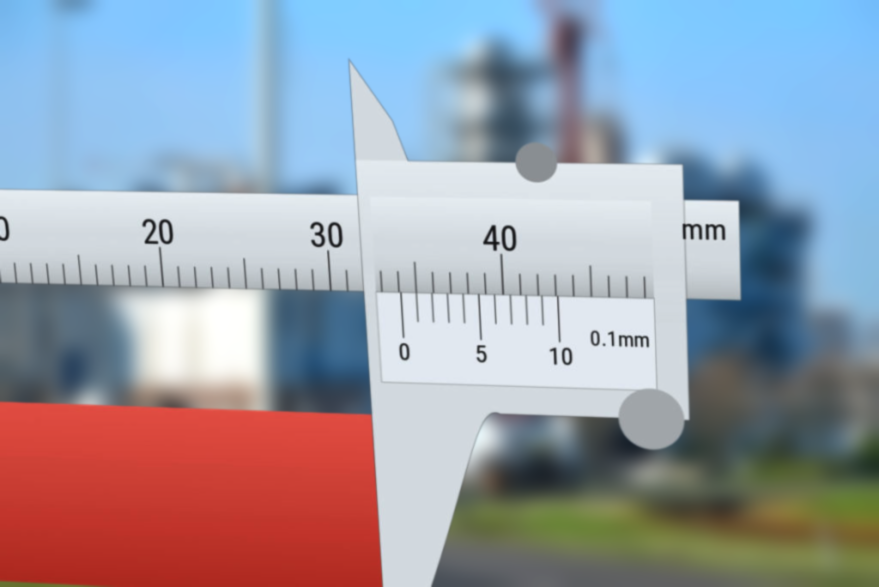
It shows 34.1 mm
